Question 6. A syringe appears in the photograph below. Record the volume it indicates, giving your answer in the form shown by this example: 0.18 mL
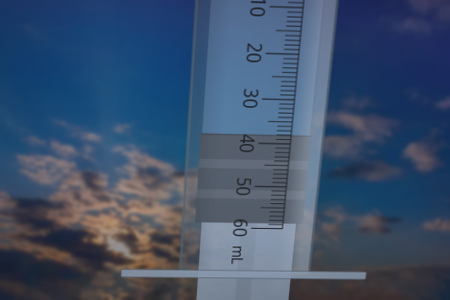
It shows 38 mL
